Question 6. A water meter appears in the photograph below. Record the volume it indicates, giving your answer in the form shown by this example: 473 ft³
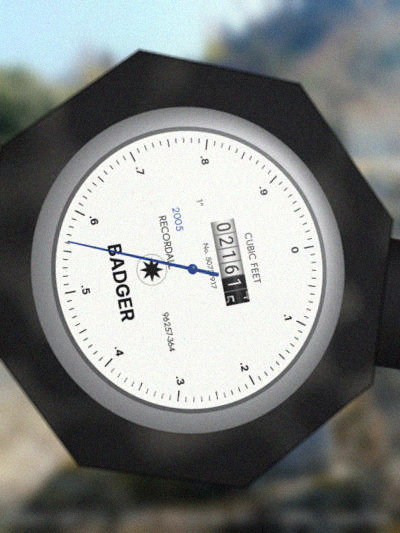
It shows 21614.56 ft³
